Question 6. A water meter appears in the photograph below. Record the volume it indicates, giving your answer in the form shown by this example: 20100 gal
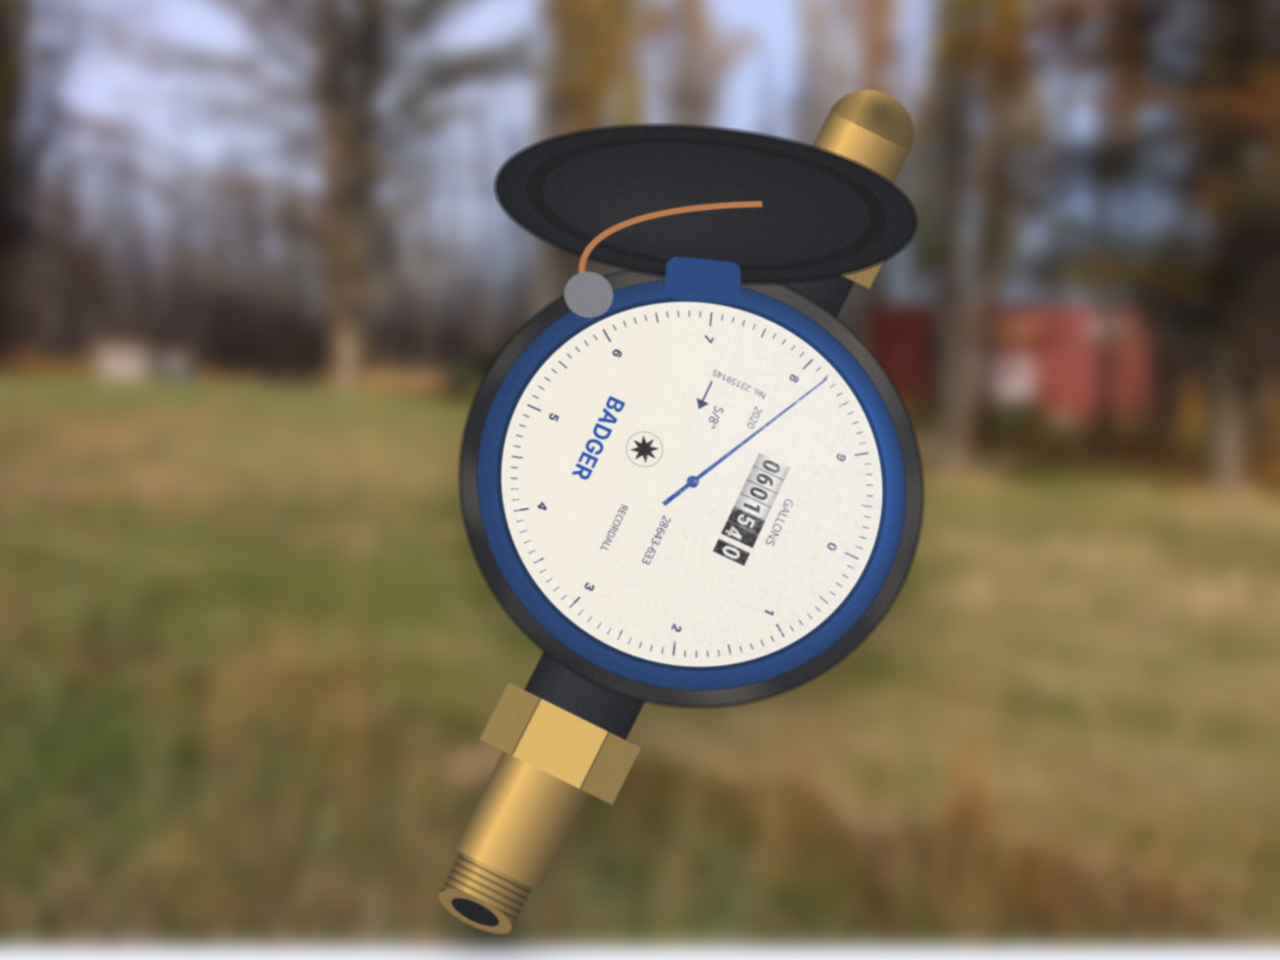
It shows 601538.2 gal
